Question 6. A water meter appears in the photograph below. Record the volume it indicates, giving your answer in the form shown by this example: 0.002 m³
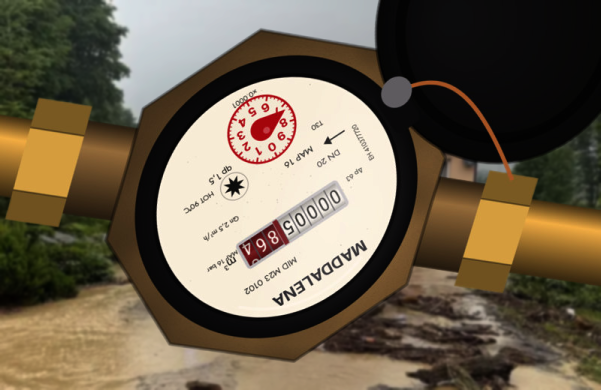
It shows 5.8637 m³
